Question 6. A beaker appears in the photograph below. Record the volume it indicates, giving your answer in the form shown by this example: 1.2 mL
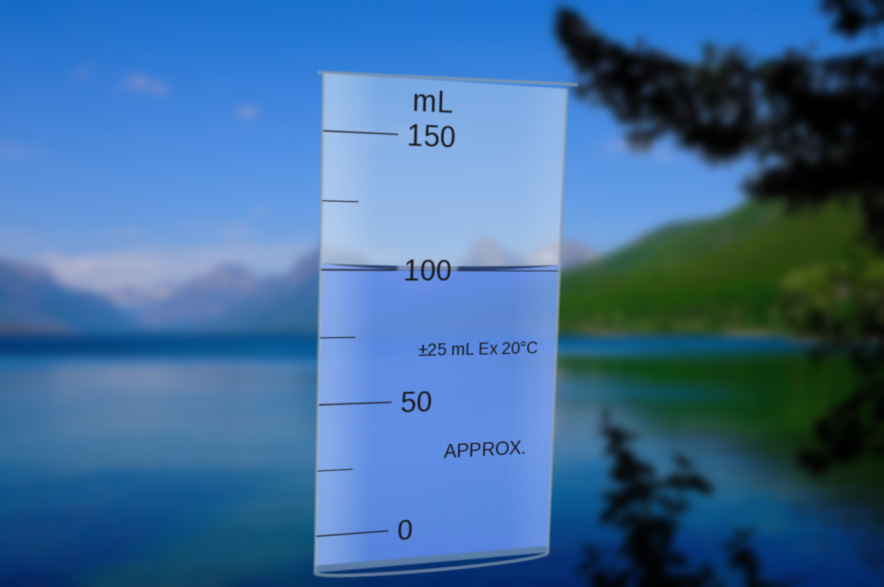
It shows 100 mL
